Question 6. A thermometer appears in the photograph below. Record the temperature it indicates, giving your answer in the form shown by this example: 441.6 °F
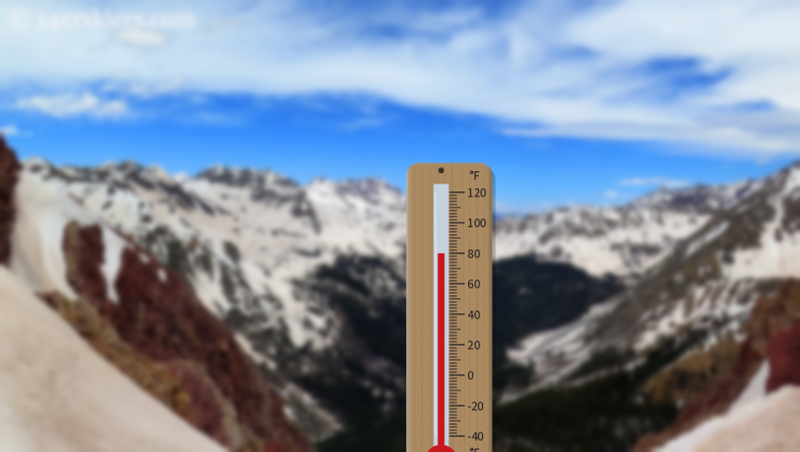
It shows 80 °F
